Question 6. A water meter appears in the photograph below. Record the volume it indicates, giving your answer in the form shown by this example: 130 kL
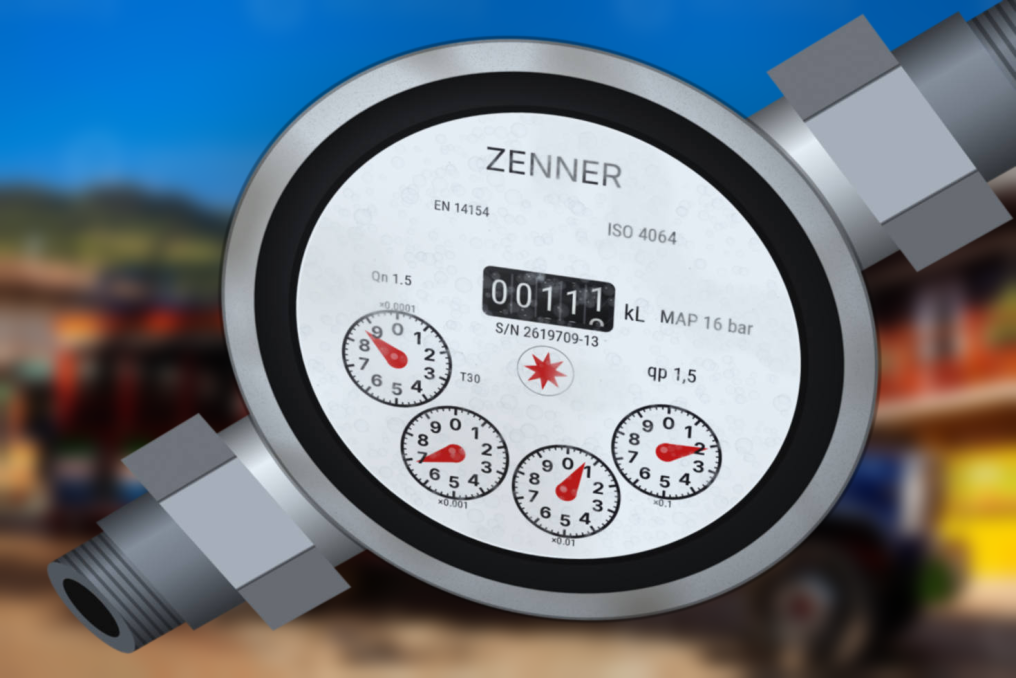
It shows 111.2068 kL
